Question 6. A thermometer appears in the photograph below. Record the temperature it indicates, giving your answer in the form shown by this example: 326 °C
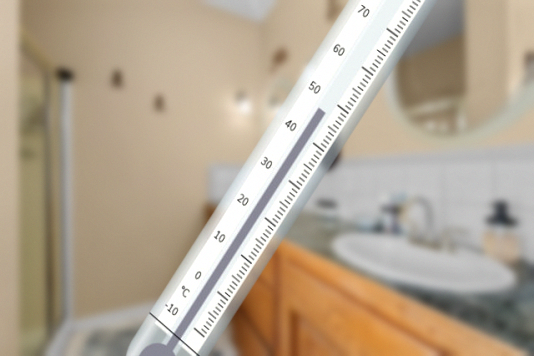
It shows 47 °C
